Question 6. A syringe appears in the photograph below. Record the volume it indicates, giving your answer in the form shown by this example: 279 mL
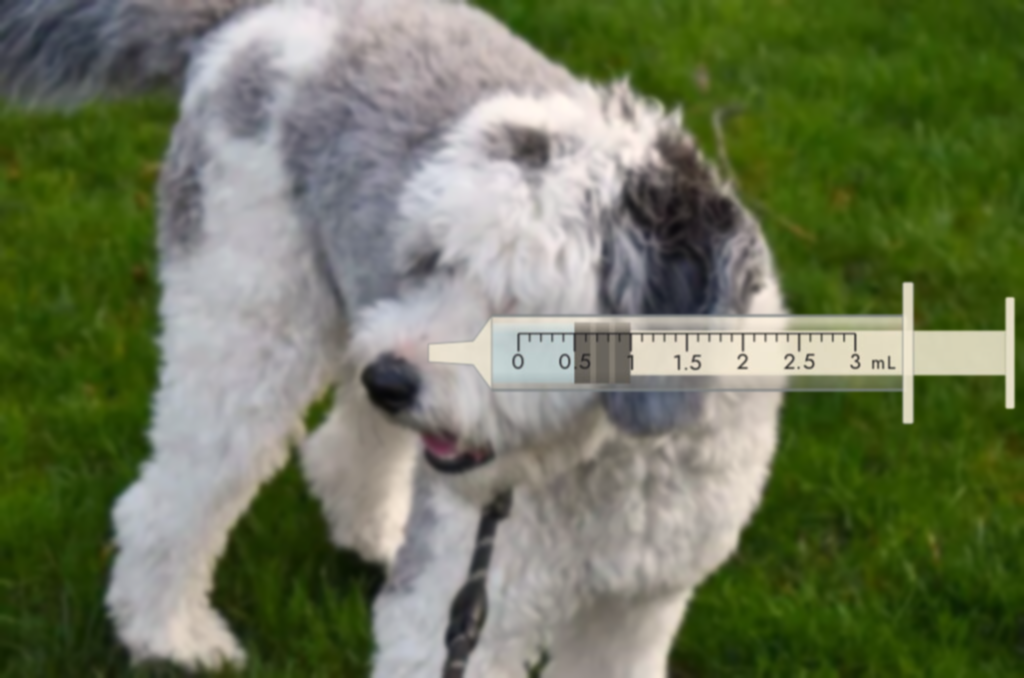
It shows 0.5 mL
